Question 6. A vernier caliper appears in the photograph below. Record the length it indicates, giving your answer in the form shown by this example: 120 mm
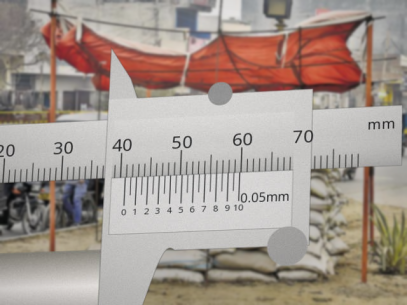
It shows 40.8 mm
